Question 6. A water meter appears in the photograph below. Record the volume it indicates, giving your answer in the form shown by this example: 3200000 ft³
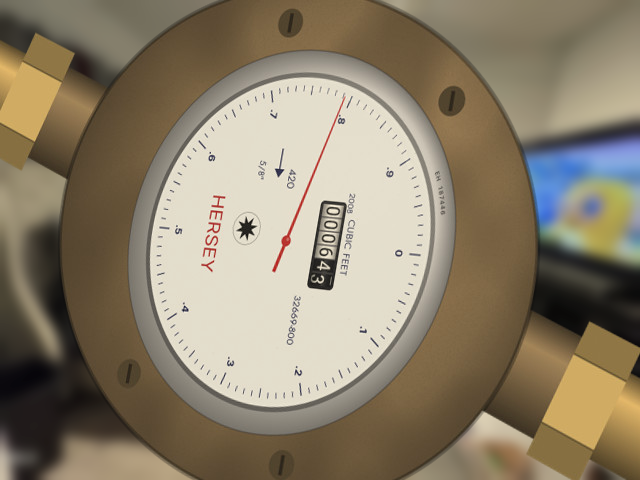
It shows 642.79 ft³
